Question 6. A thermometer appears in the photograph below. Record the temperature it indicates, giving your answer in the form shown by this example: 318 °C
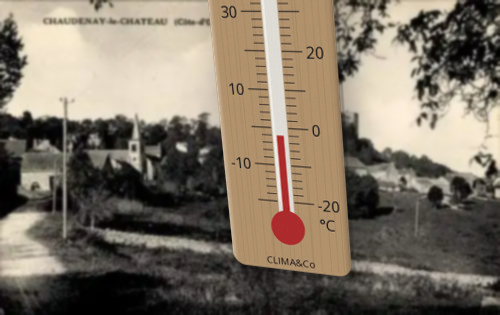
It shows -2 °C
